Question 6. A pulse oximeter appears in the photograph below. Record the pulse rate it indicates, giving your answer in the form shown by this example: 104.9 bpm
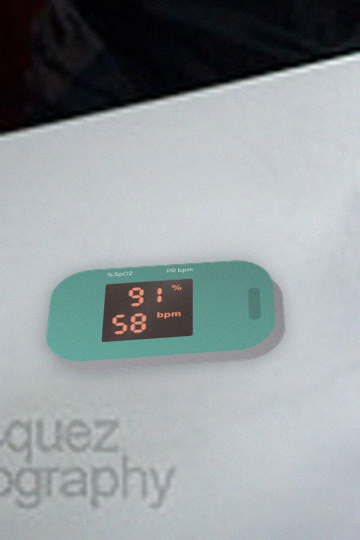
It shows 58 bpm
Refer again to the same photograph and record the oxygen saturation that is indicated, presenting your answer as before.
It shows 91 %
